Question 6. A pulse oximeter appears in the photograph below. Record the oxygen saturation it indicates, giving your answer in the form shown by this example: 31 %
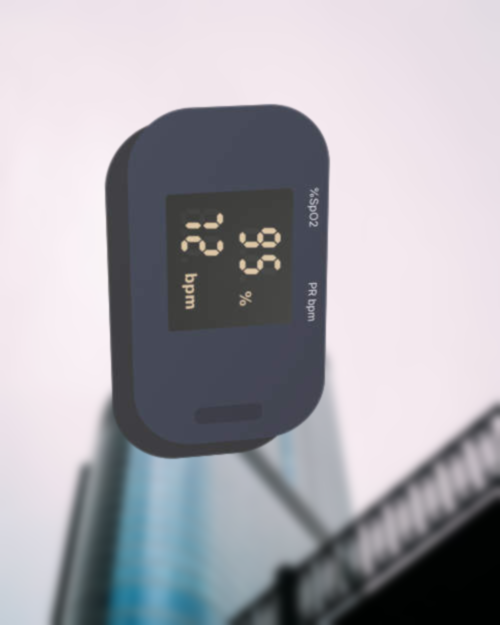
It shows 95 %
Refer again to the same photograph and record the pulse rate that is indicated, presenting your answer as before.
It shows 72 bpm
